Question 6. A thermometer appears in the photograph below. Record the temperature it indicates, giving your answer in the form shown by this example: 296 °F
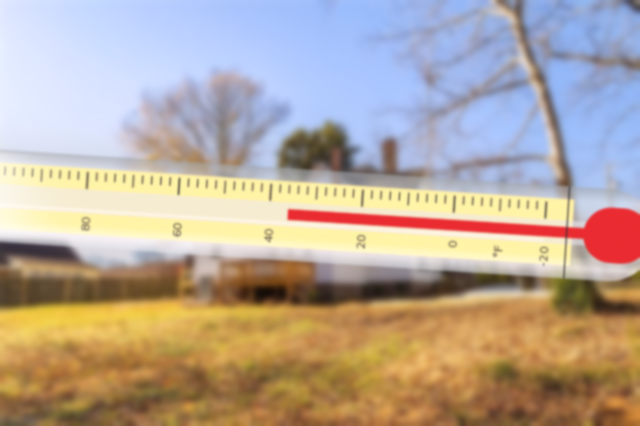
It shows 36 °F
